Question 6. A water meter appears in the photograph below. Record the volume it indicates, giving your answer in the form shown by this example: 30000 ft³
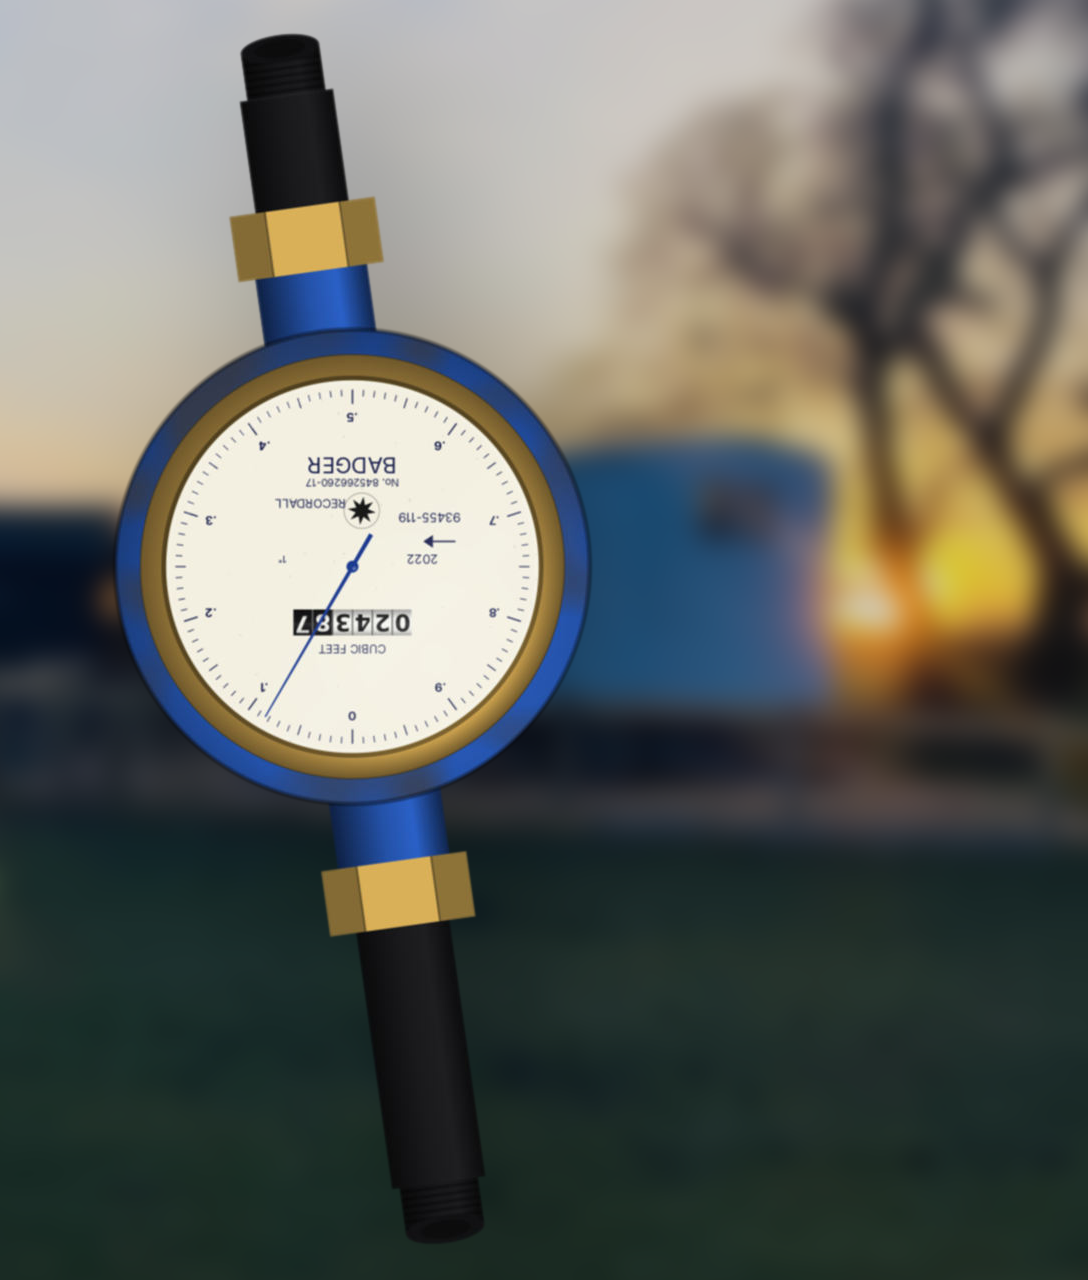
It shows 24387.08 ft³
